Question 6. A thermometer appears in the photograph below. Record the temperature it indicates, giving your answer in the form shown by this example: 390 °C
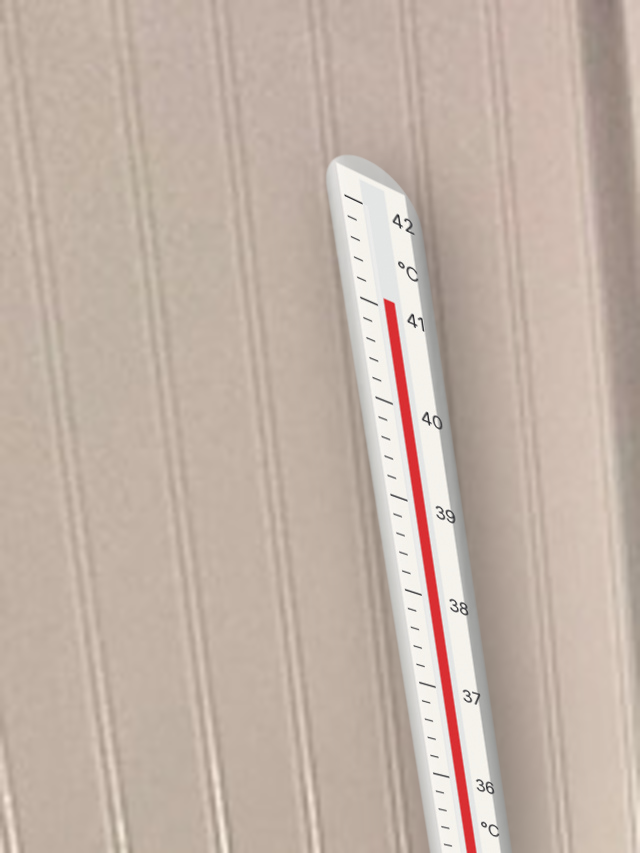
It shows 41.1 °C
